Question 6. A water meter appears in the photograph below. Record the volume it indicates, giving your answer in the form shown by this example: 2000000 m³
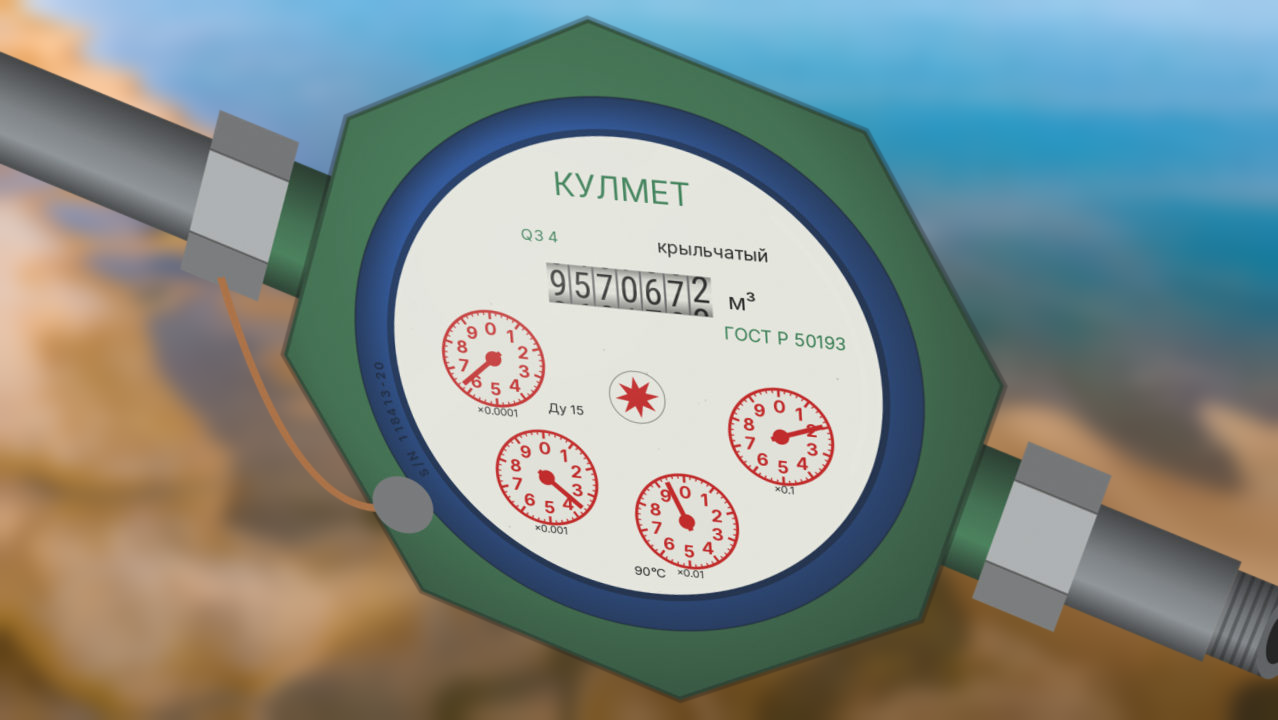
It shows 9570672.1936 m³
